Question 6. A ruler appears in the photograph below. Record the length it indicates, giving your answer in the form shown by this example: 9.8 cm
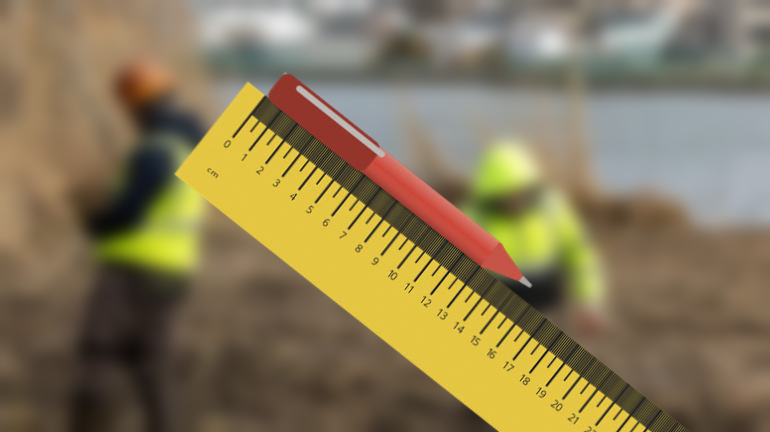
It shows 15.5 cm
